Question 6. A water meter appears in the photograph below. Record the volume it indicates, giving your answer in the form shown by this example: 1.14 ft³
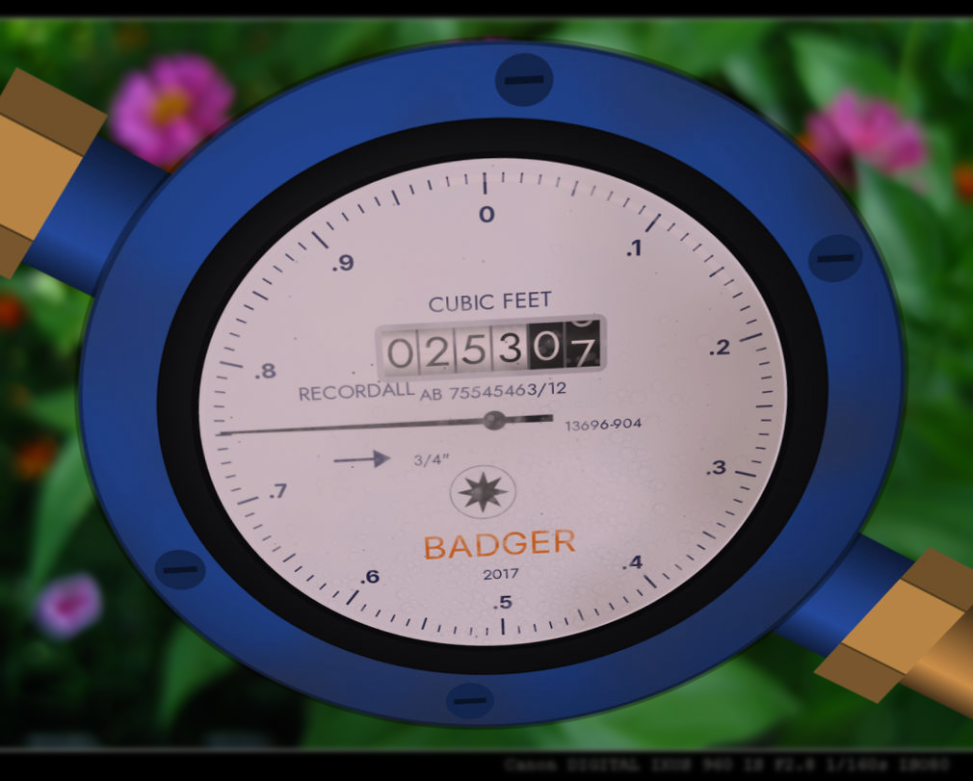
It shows 25306.75 ft³
